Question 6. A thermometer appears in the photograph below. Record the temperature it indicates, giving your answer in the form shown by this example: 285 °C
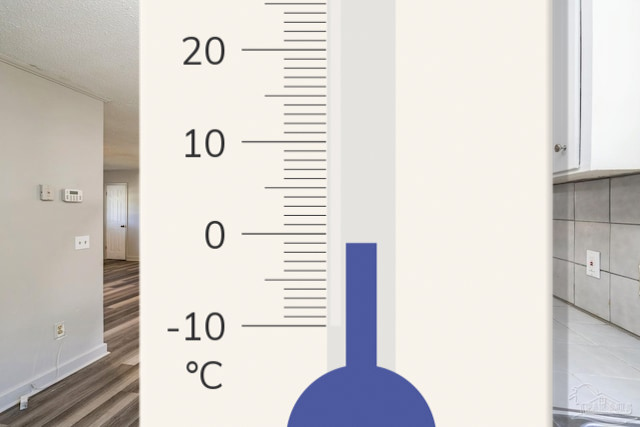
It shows -1 °C
